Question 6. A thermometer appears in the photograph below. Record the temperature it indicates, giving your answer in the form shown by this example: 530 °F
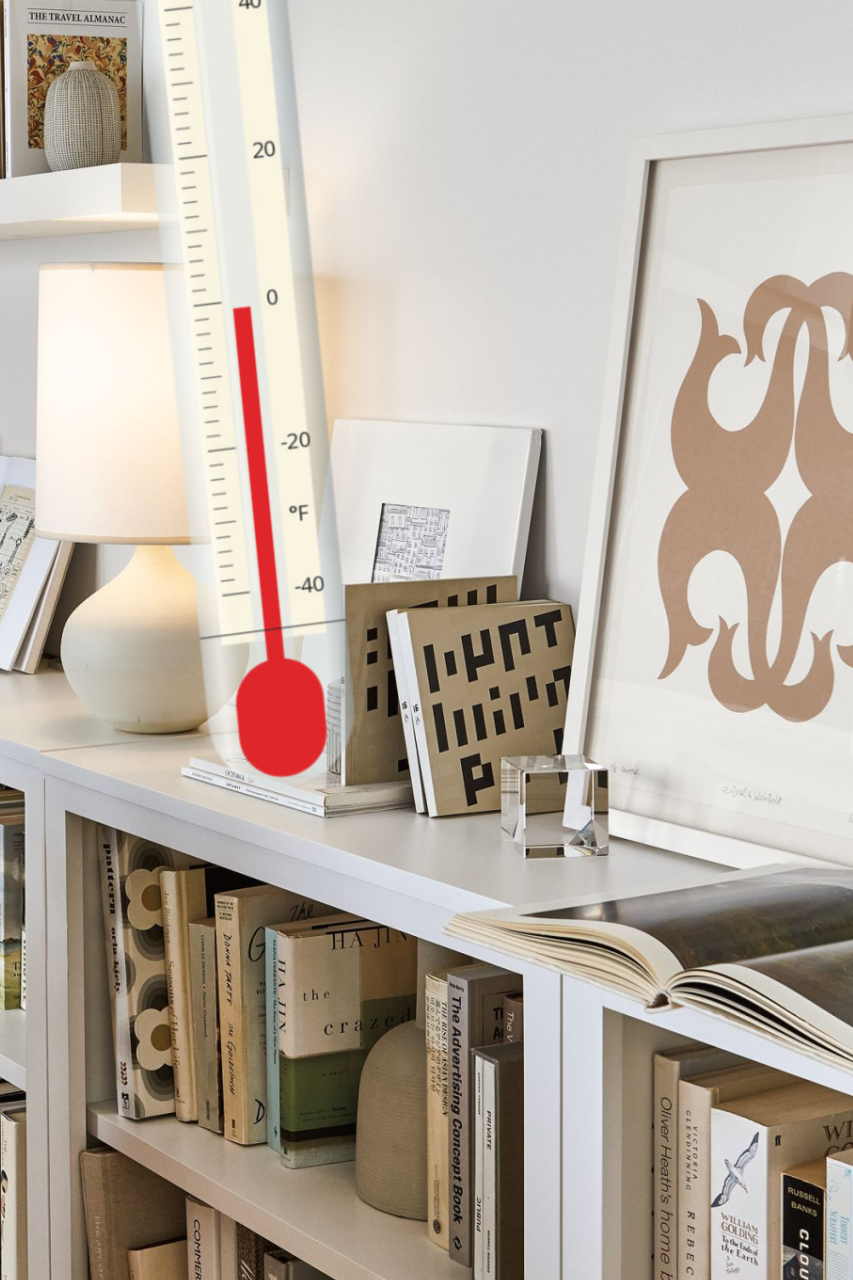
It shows -1 °F
